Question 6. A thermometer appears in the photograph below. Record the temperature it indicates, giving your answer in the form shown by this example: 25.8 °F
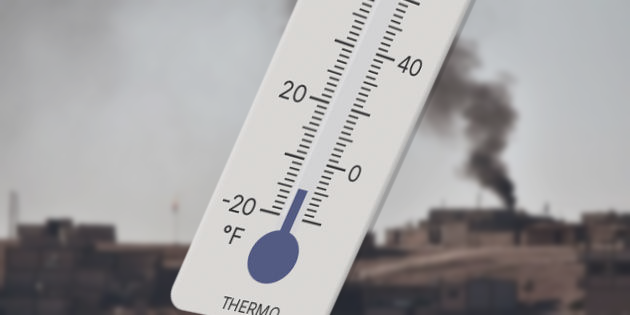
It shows -10 °F
